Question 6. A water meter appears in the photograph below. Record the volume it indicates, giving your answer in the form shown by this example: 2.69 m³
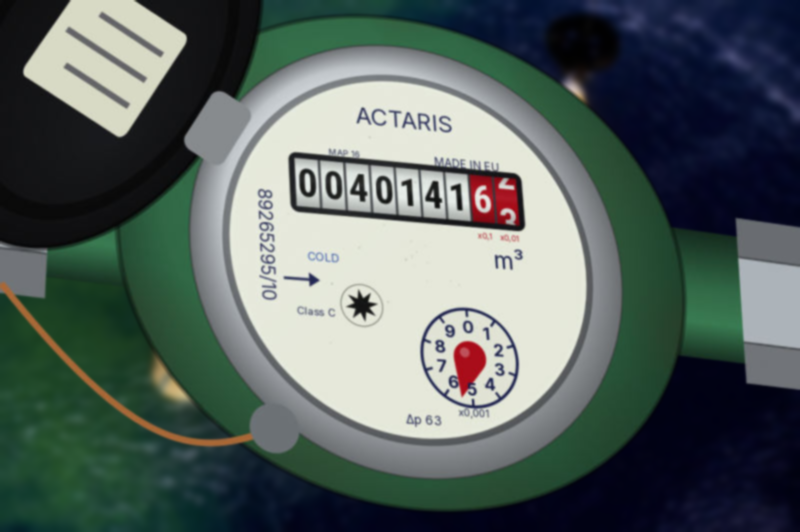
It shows 40141.625 m³
